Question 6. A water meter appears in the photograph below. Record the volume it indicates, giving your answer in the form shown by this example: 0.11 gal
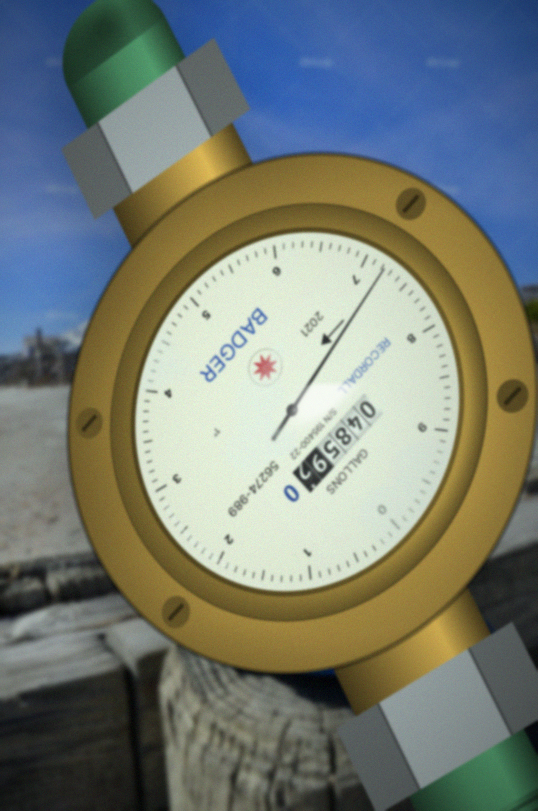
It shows 485917.2 gal
